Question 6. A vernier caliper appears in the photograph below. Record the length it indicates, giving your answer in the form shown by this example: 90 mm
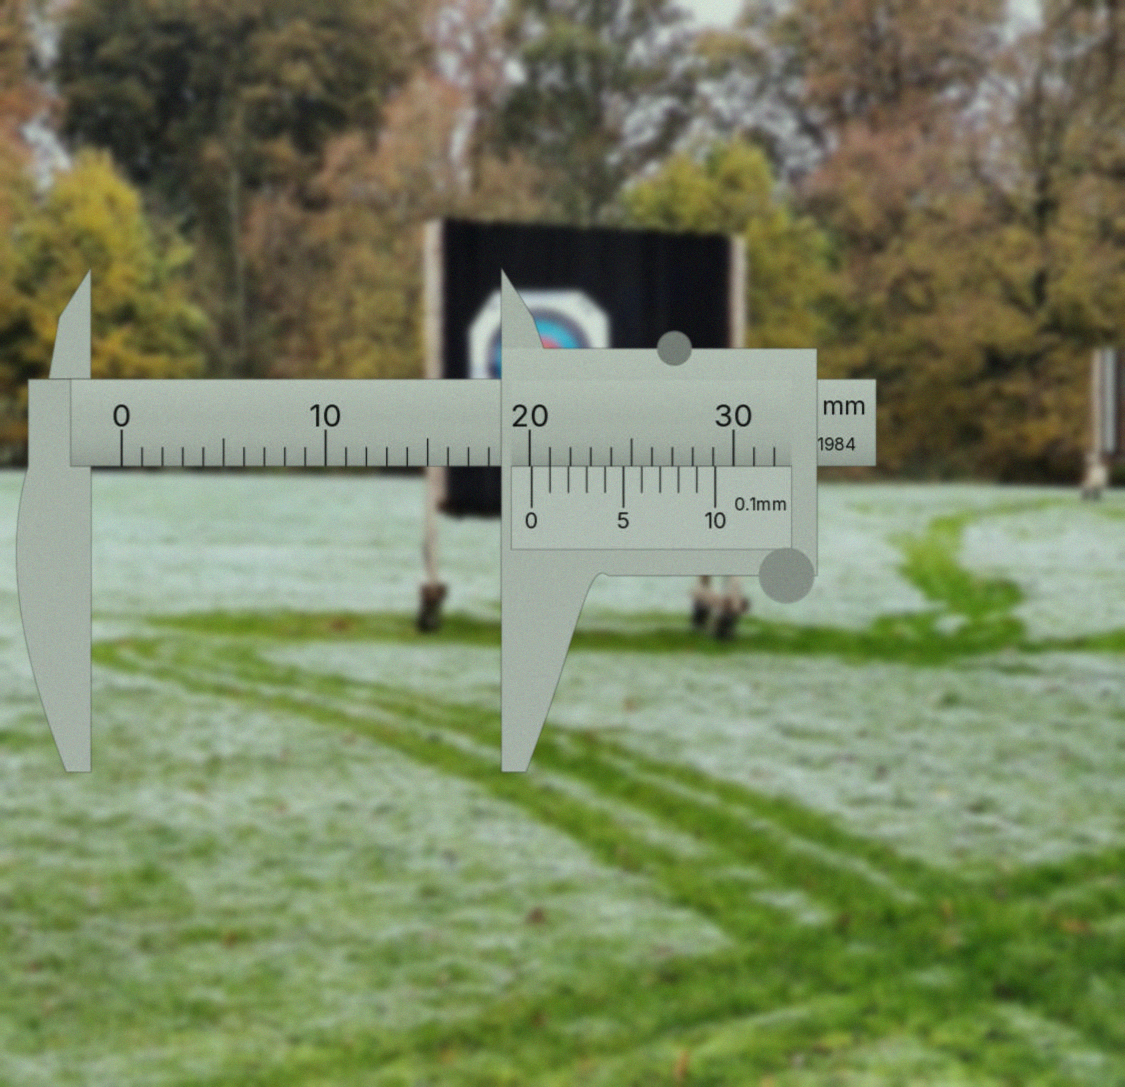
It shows 20.1 mm
